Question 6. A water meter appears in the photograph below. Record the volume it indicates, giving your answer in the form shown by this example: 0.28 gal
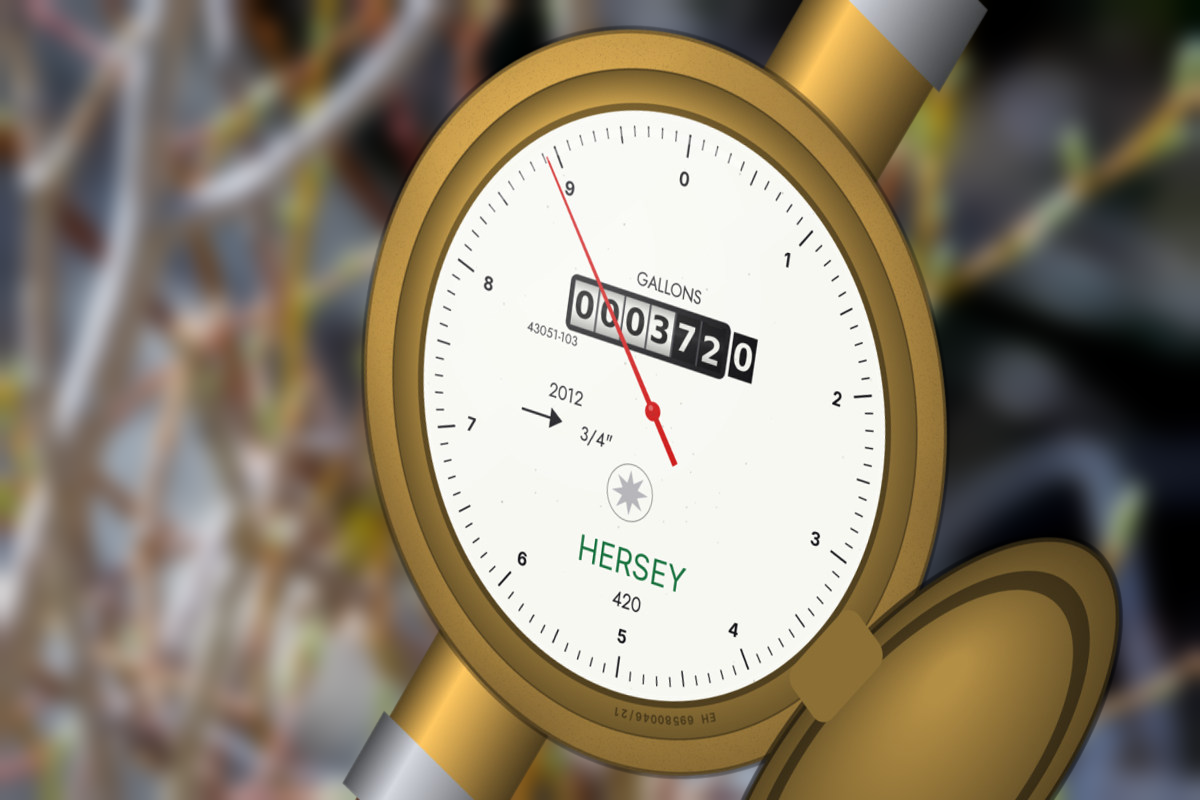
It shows 3718.9 gal
